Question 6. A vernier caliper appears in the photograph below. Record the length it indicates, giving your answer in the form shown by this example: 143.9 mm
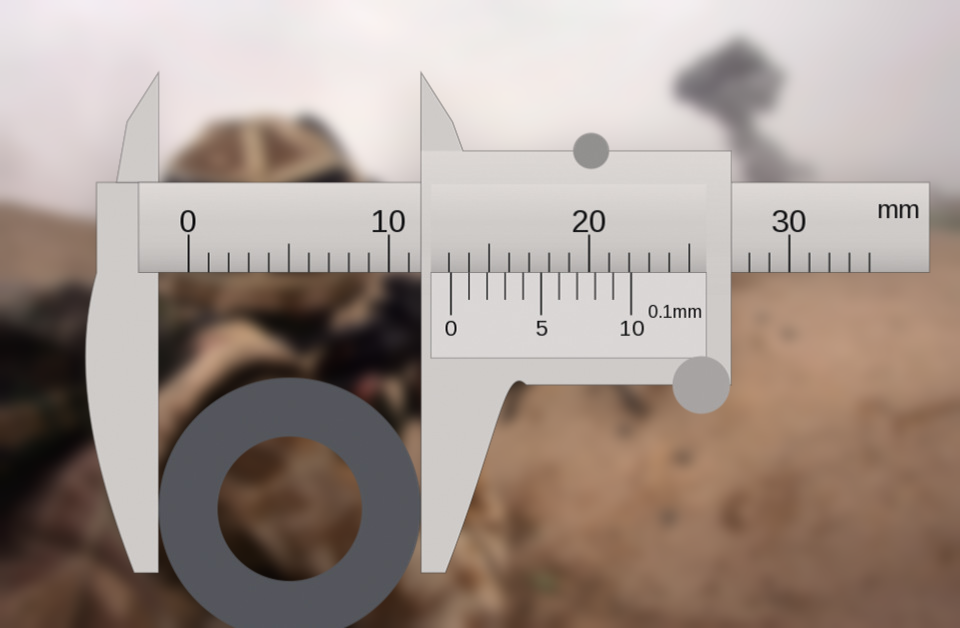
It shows 13.1 mm
